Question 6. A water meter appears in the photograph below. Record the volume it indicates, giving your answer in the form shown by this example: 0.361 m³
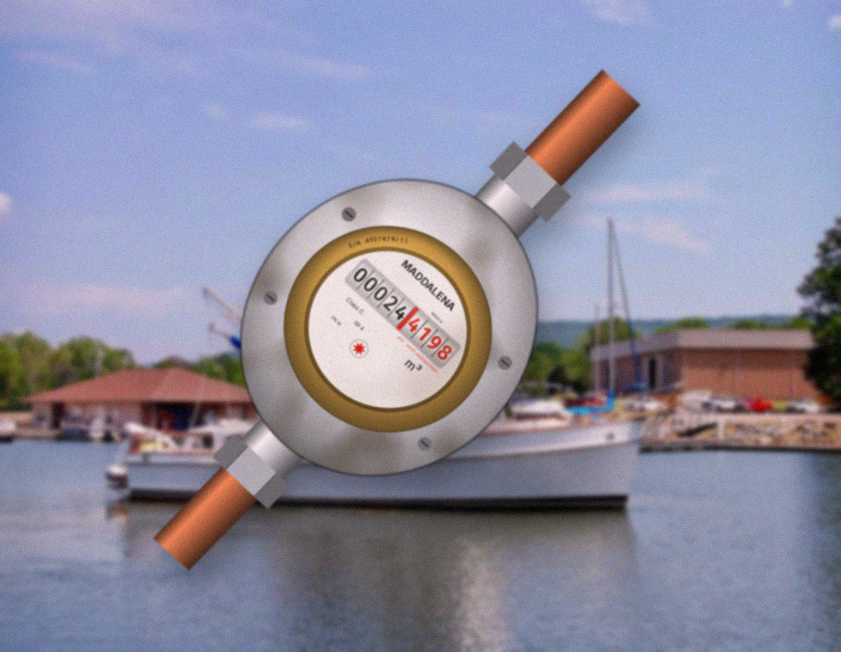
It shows 24.4198 m³
